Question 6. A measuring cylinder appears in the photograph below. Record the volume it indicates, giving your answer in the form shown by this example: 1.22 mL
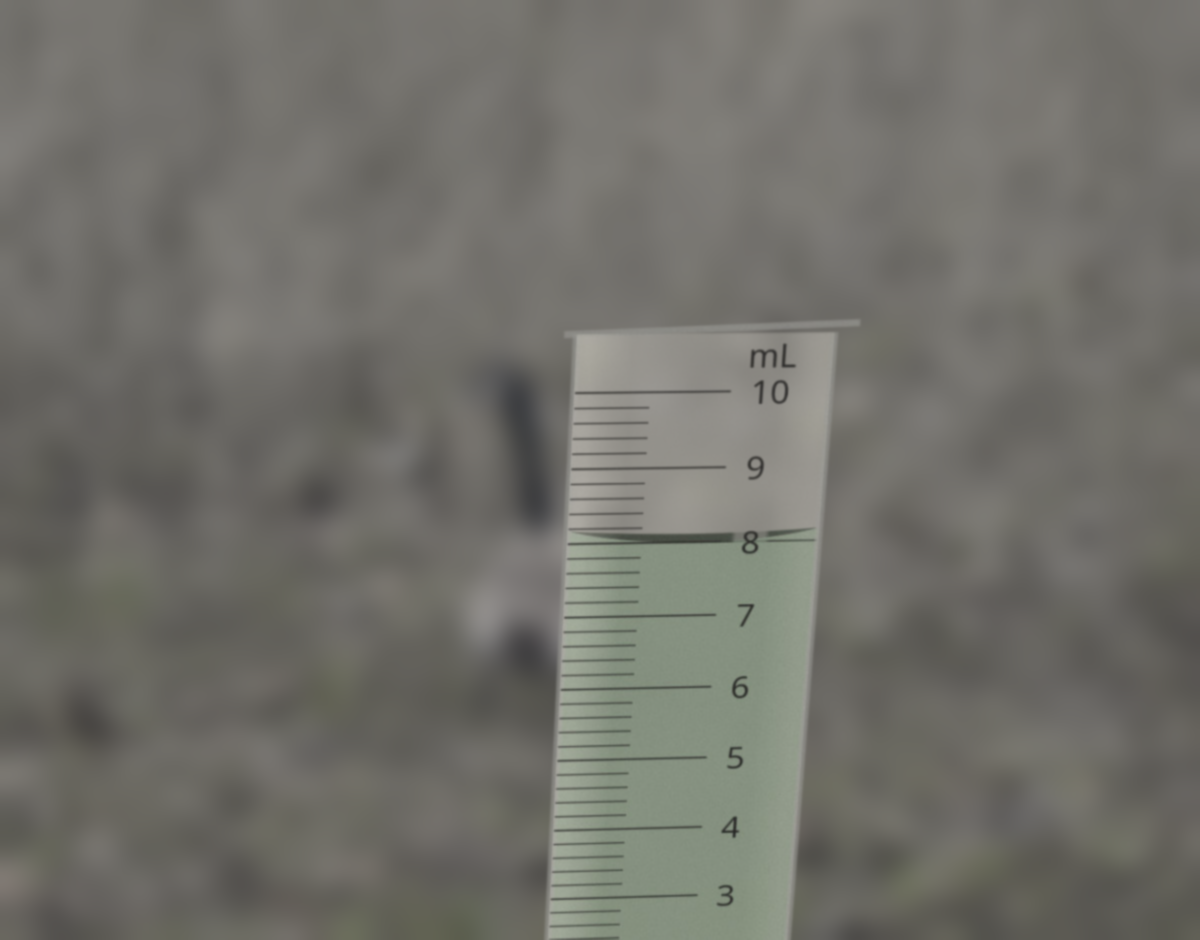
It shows 8 mL
